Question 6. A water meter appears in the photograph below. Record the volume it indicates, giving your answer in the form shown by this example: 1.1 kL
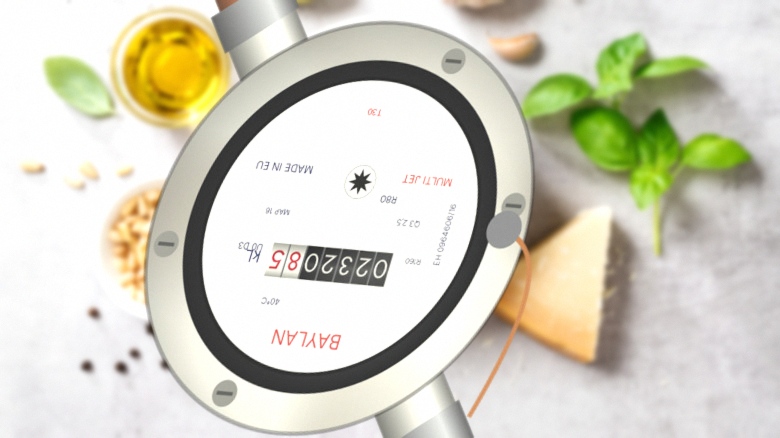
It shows 2320.85 kL
